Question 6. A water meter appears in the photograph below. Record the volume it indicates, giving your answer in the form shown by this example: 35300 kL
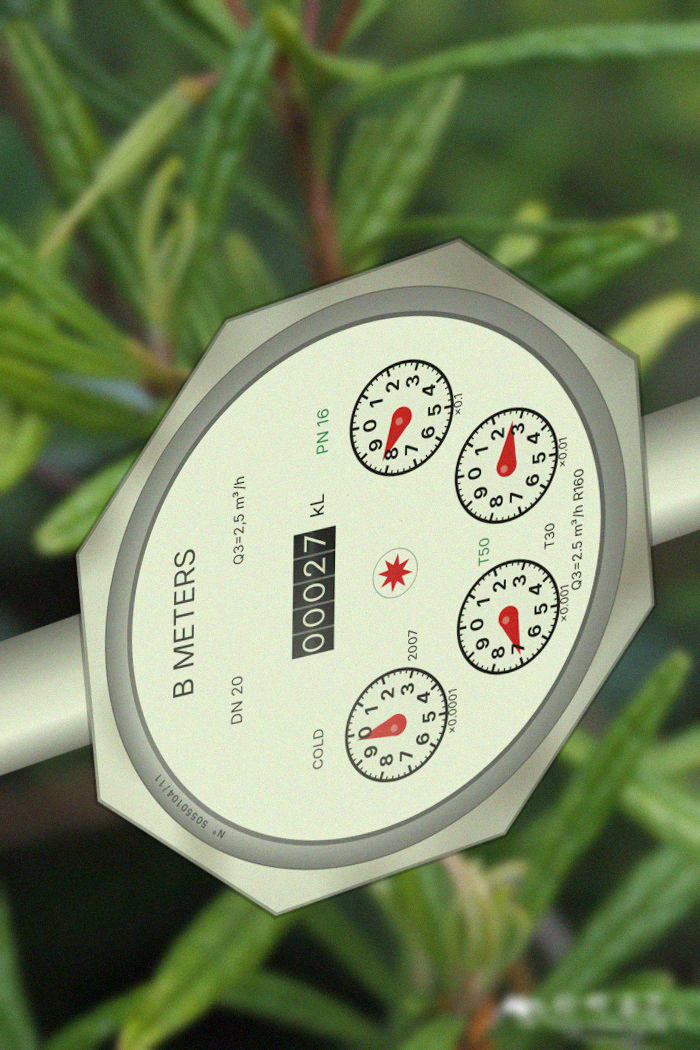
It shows 27.8269 kL
